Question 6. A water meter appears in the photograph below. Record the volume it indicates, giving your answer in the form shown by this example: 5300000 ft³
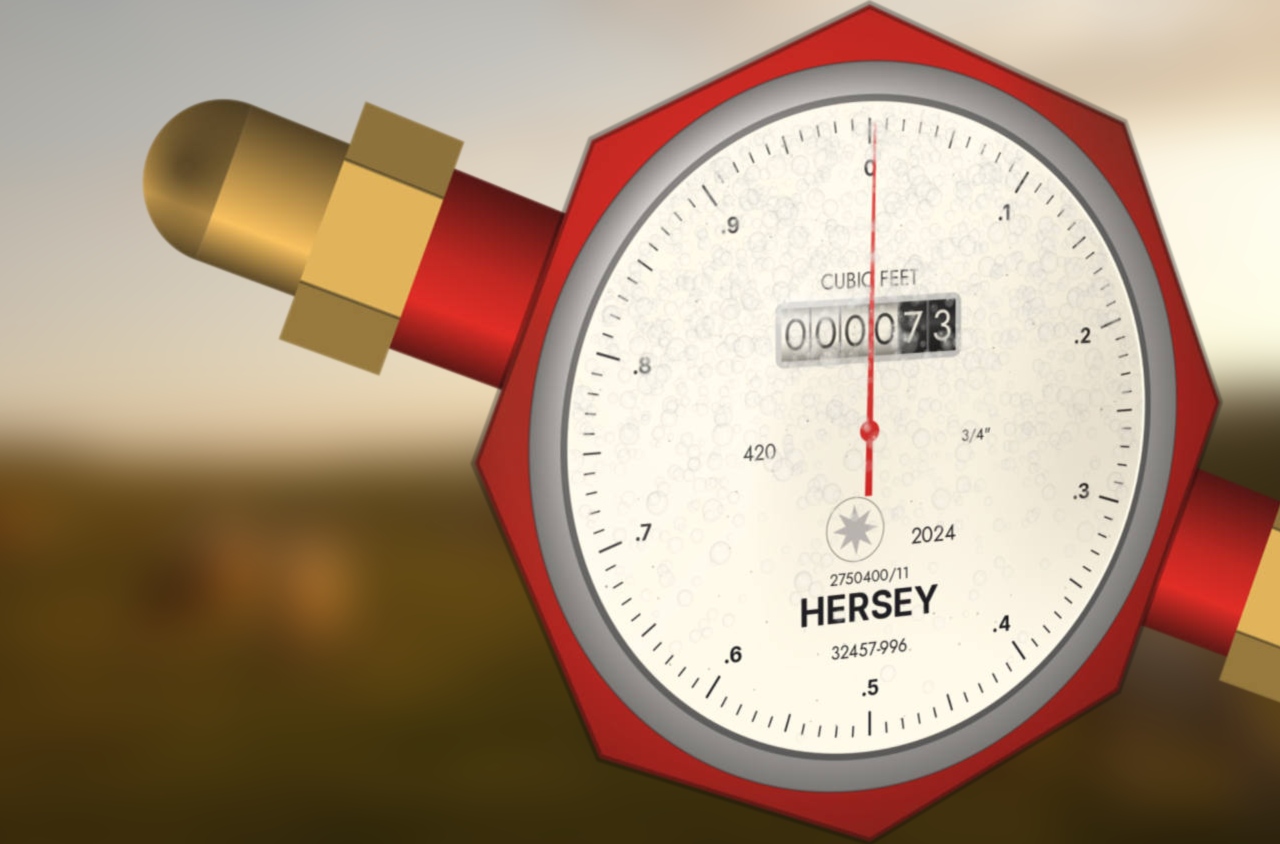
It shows 73.00 ft³
